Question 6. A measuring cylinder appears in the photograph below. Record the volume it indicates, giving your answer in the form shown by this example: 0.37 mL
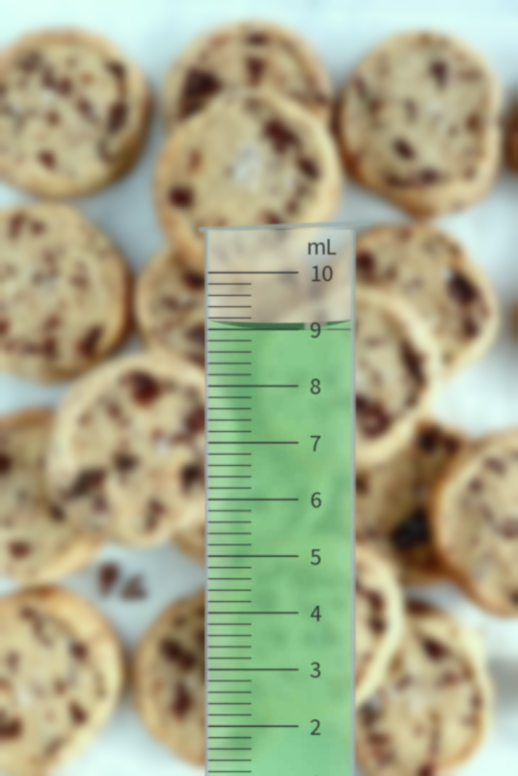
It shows 9 mL
